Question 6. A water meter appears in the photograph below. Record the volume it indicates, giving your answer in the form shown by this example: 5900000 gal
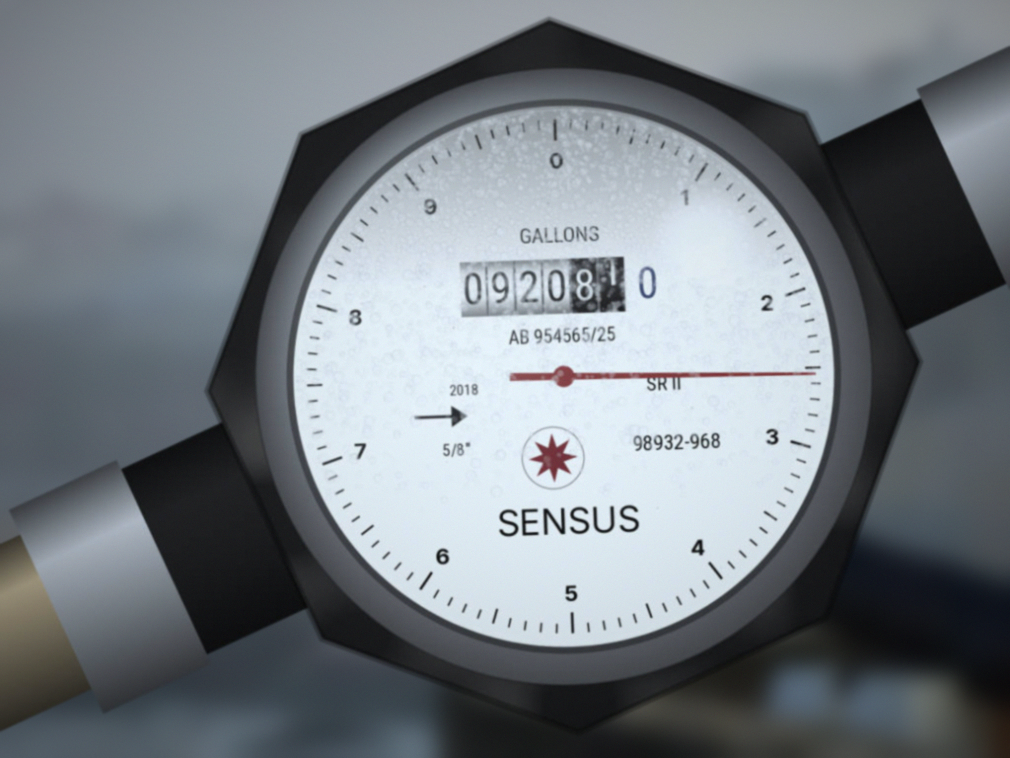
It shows 920812.5 gal
